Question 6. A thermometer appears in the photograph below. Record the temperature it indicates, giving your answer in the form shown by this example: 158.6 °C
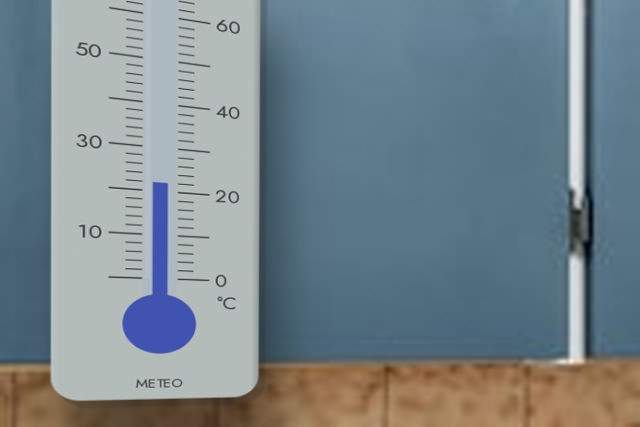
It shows 22 °C
